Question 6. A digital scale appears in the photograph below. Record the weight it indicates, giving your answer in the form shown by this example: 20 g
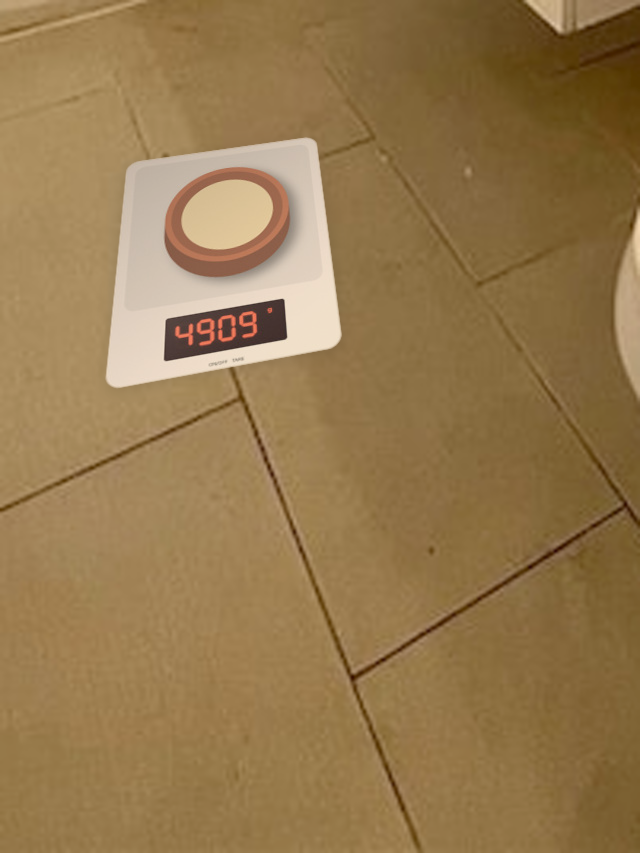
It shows 4909 g
